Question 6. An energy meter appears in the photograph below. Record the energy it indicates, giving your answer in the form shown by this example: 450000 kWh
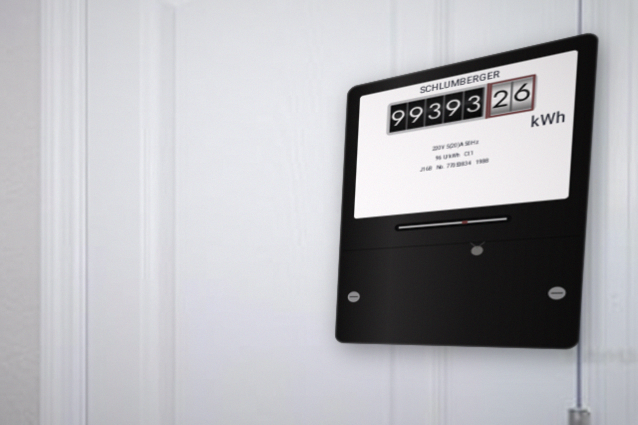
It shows 99393.26 kWh
